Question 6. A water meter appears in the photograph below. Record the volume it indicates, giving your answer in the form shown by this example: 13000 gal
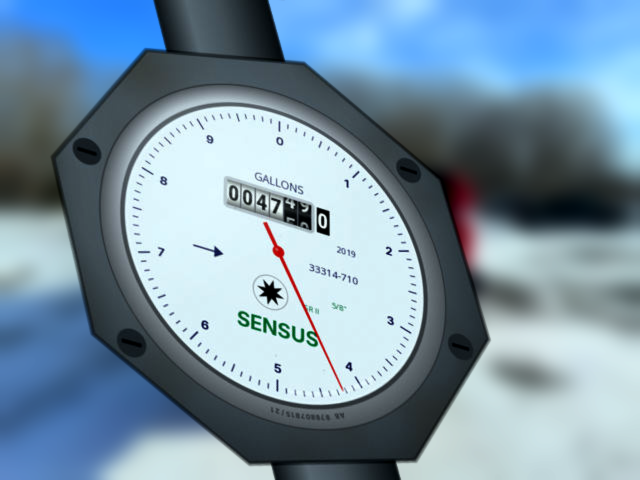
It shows 47494.2 gal
